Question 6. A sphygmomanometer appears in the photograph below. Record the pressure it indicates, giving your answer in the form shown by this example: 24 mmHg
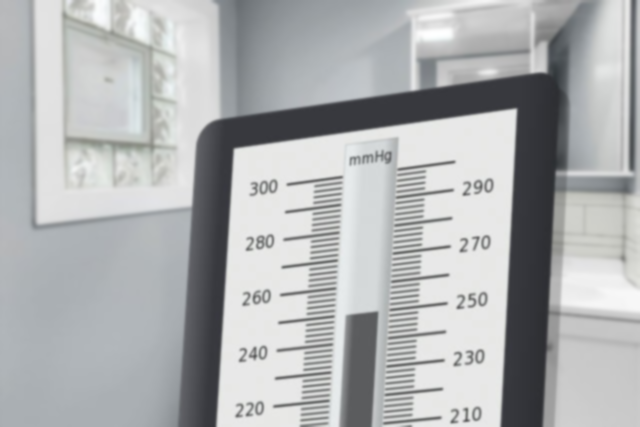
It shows 250 mmHg
